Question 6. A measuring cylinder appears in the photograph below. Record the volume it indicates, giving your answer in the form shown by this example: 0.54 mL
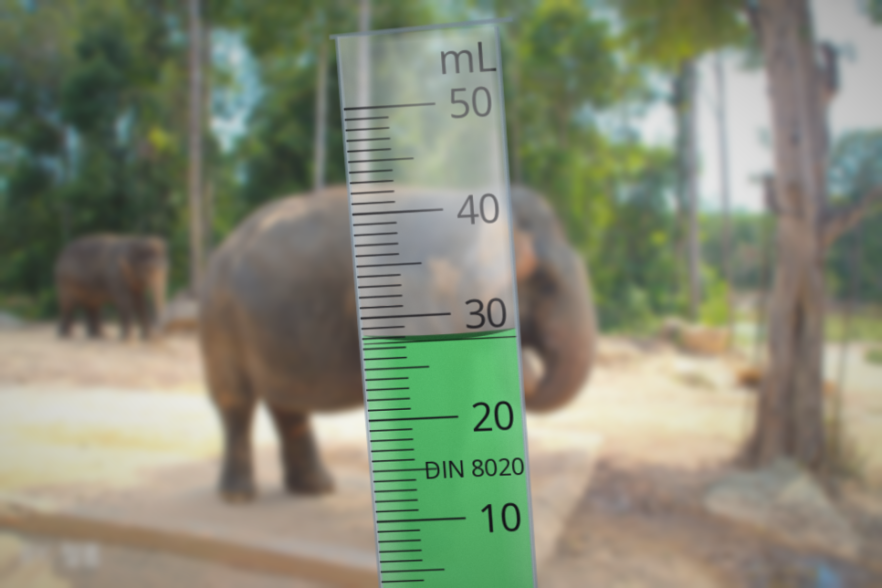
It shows 27.5 mL
